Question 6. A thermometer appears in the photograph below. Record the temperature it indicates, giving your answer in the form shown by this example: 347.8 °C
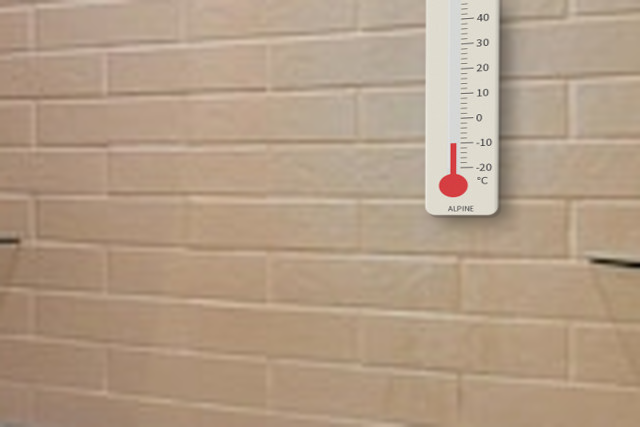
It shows -10 °C
